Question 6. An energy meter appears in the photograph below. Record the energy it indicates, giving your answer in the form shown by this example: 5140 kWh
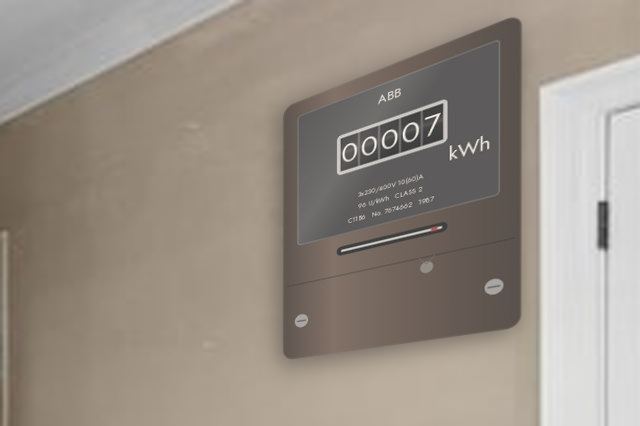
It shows 7 kWh
